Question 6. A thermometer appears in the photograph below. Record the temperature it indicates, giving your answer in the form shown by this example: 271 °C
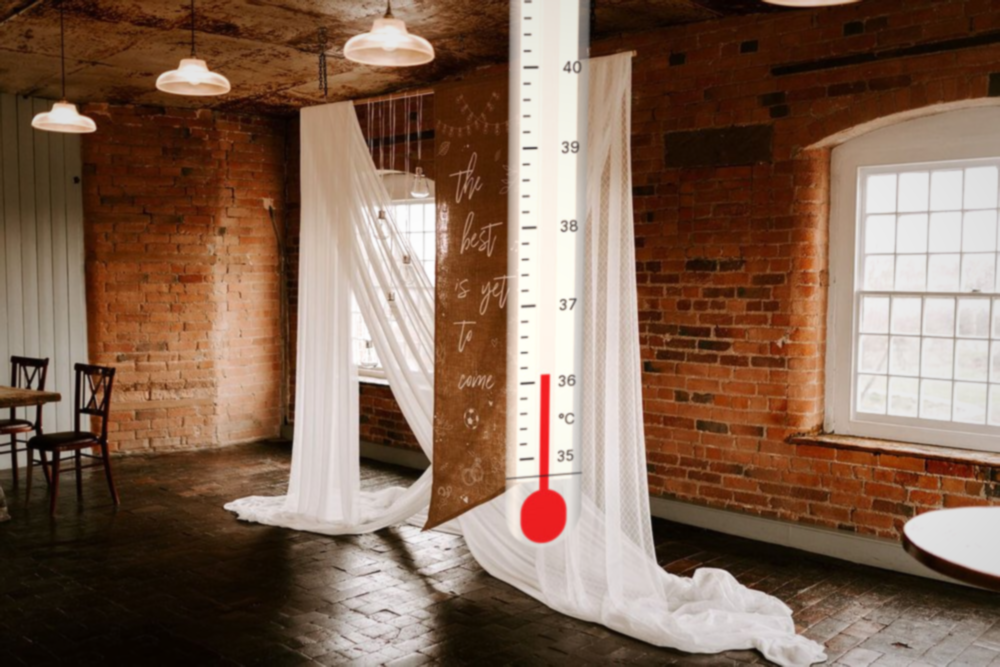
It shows 36.1 °C
